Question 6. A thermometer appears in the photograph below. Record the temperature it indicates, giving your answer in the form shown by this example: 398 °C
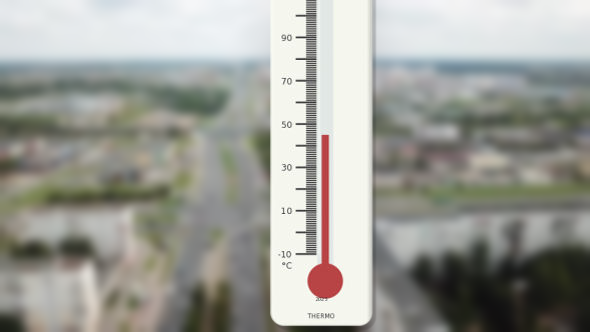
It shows 45 °C
